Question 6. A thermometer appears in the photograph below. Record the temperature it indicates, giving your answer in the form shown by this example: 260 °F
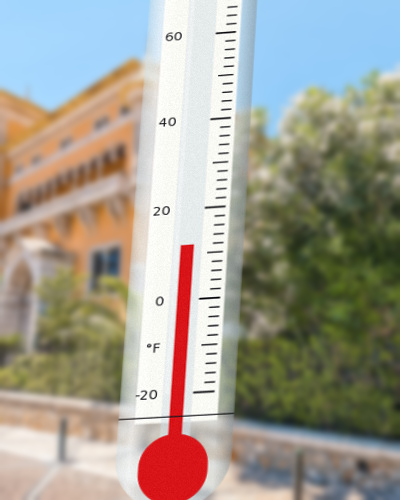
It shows 12 °F
